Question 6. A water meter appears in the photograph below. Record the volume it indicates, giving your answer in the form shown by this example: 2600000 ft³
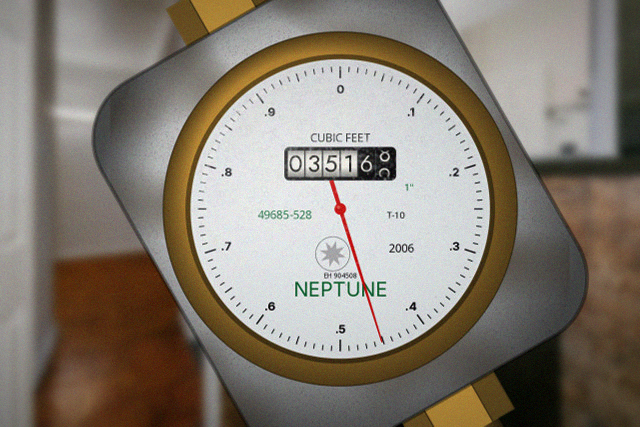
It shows 35168.45 ft³
